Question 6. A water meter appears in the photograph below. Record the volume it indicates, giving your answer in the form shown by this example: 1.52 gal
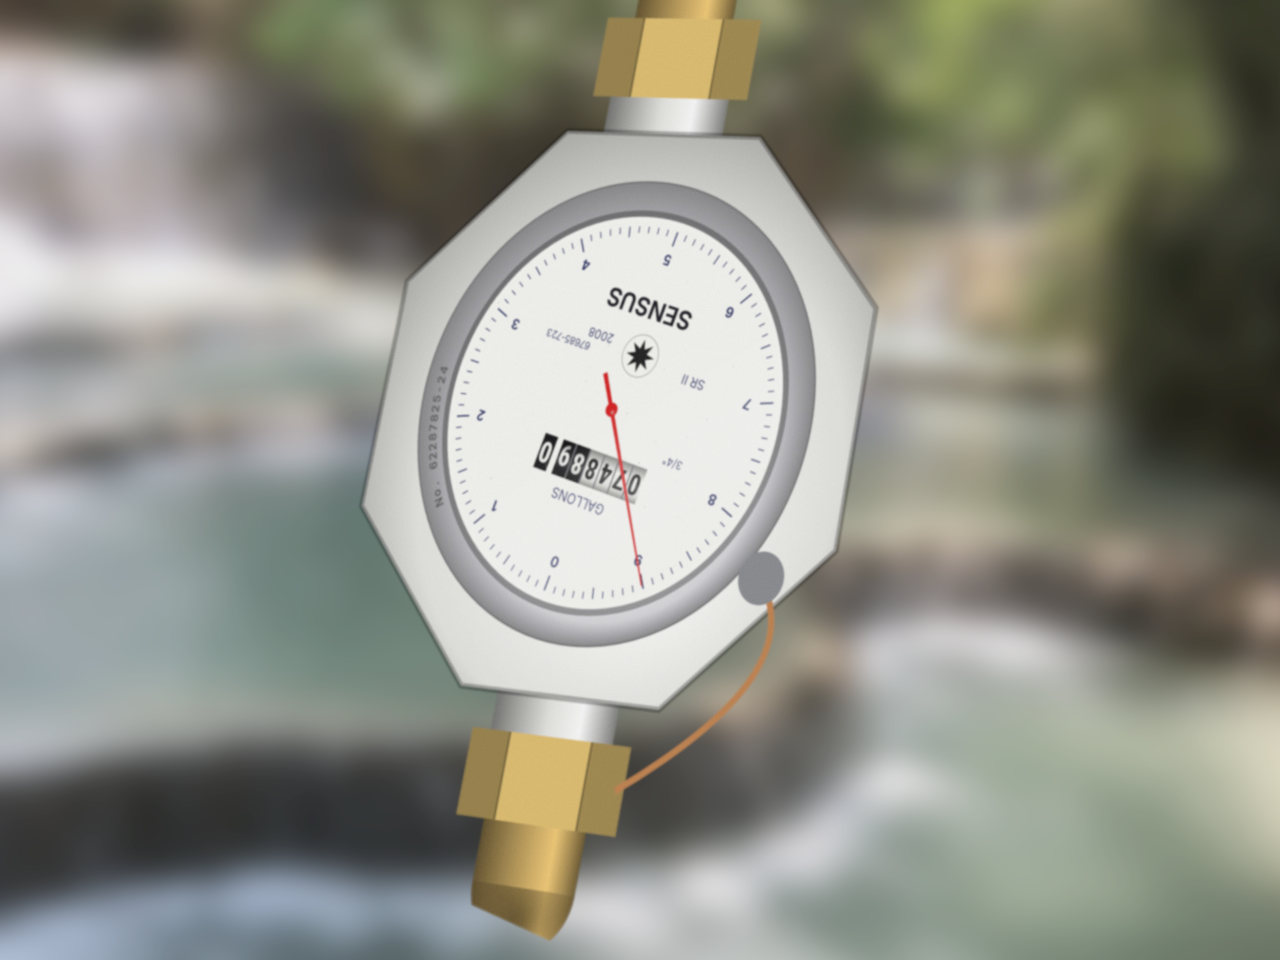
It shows 748889.0 gal
